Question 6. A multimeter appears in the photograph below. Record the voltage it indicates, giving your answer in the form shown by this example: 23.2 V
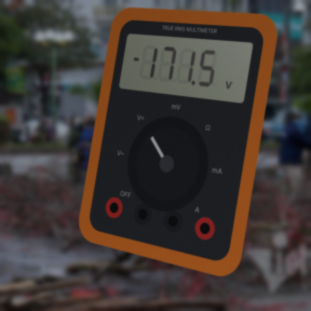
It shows -171.5 V
